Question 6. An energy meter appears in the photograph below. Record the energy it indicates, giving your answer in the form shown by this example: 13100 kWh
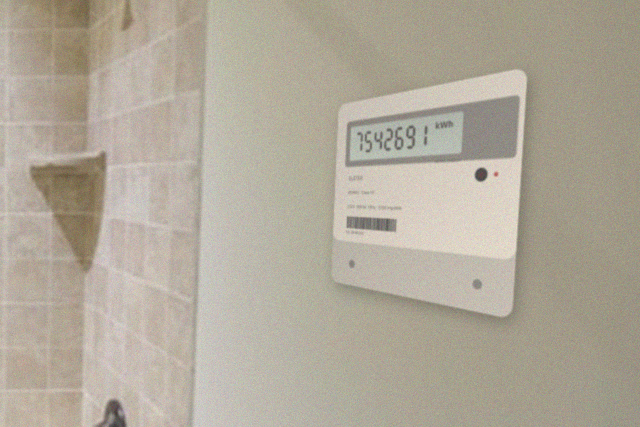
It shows 7542691 kWh
